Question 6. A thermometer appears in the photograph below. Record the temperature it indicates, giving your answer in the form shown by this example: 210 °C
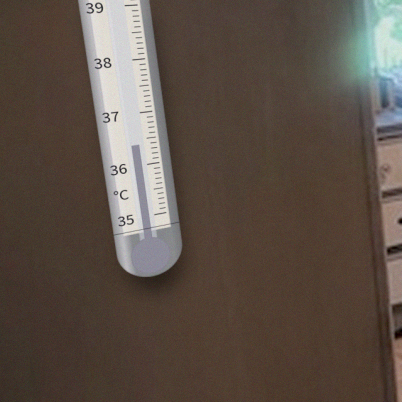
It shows 36.4 °C
